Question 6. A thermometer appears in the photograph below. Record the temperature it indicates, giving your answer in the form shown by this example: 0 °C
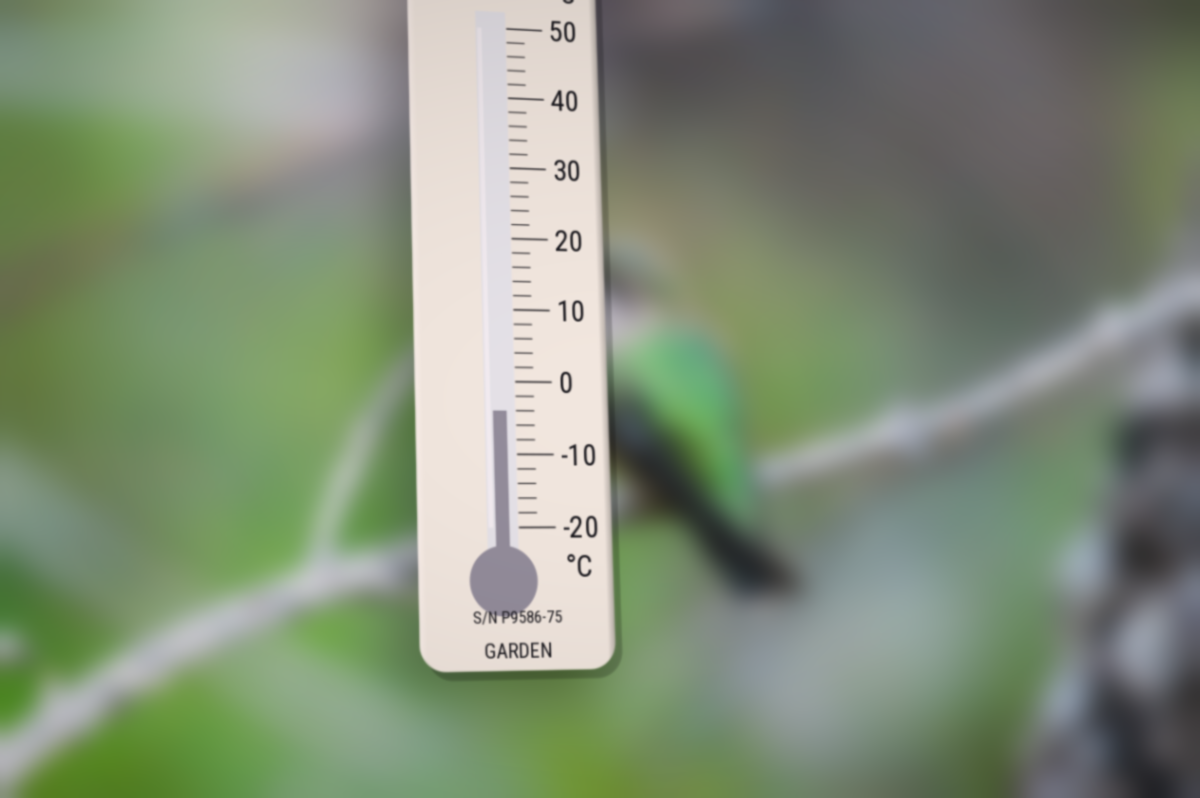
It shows -4 °C
